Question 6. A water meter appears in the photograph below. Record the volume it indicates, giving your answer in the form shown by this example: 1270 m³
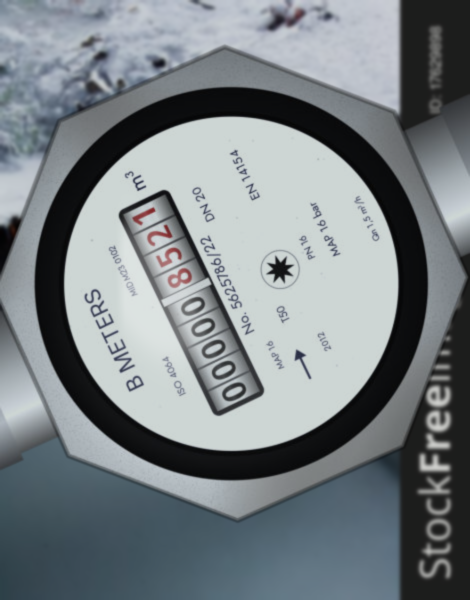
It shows 0.8521 m³
